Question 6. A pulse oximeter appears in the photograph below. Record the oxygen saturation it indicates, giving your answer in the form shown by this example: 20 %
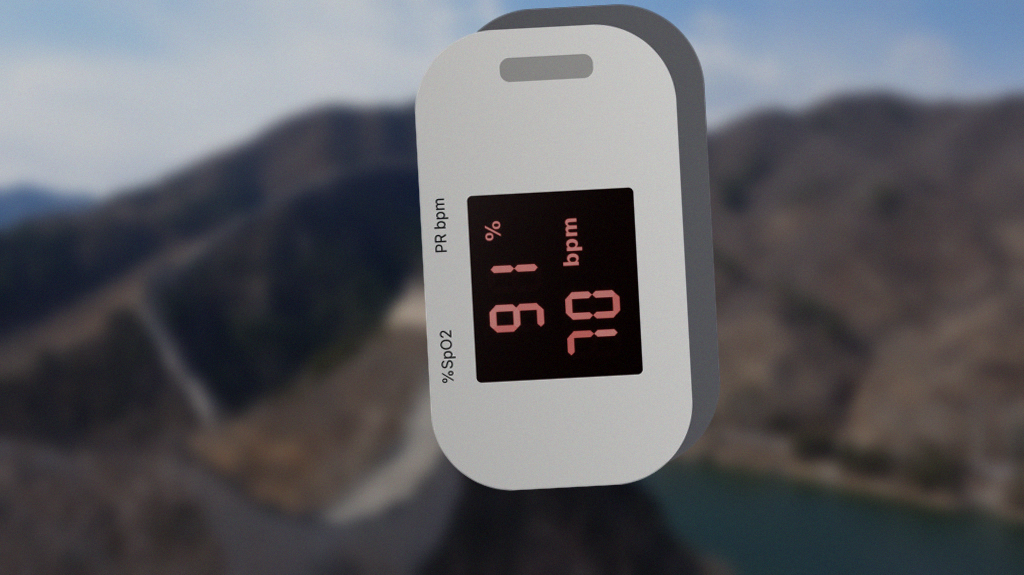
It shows 91 %
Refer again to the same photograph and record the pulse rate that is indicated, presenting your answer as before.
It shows 70 bpm
